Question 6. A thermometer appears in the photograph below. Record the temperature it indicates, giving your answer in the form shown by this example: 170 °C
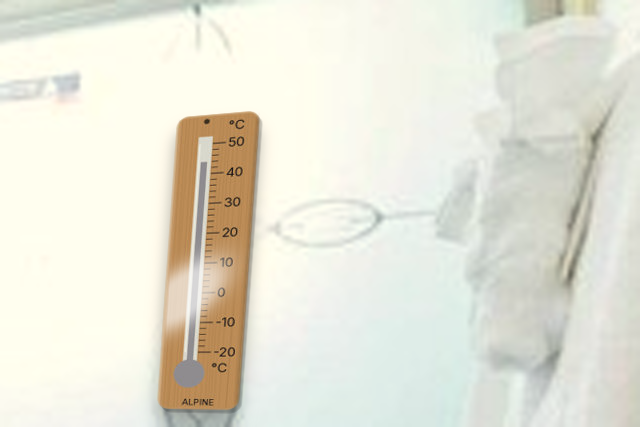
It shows 44 °C
